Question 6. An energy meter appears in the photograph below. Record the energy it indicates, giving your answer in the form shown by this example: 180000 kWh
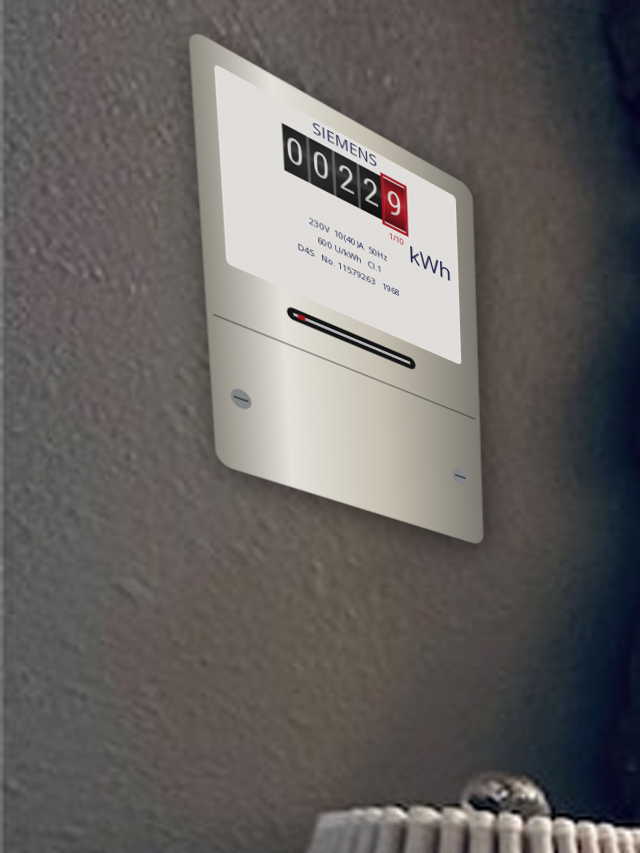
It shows 22.9 kWh
